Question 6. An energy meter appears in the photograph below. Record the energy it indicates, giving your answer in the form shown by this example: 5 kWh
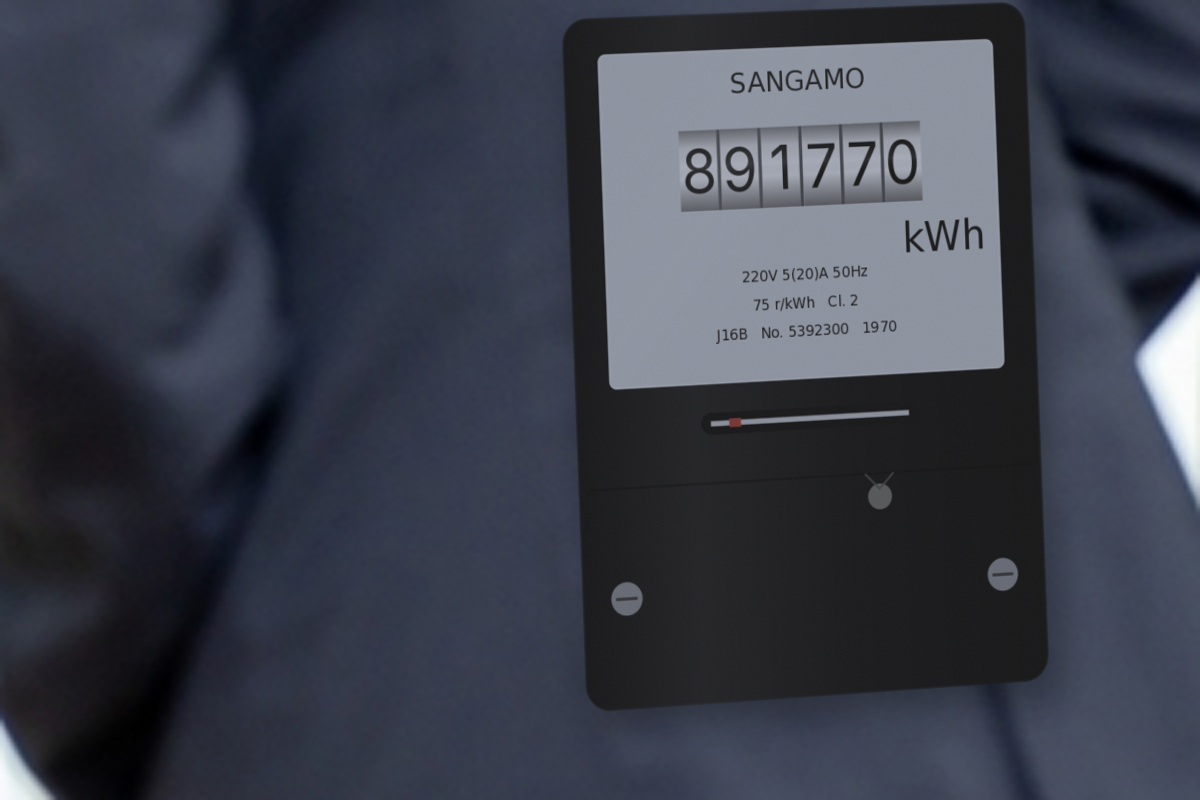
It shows 891770 kWh
